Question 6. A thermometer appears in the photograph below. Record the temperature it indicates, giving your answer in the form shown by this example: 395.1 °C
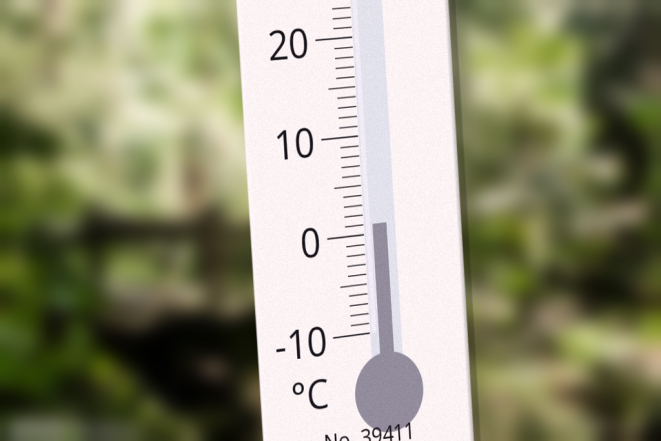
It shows 1 °C
